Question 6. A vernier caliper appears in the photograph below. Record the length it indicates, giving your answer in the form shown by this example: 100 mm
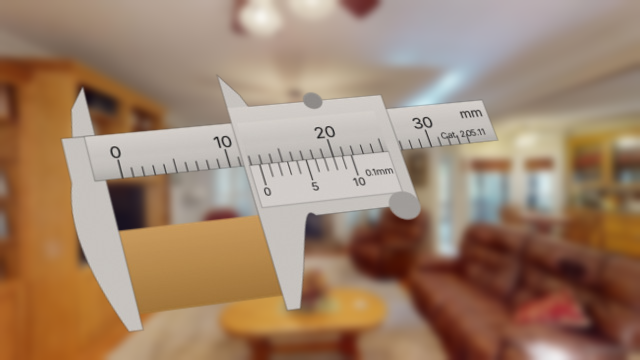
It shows 12.8 mm
